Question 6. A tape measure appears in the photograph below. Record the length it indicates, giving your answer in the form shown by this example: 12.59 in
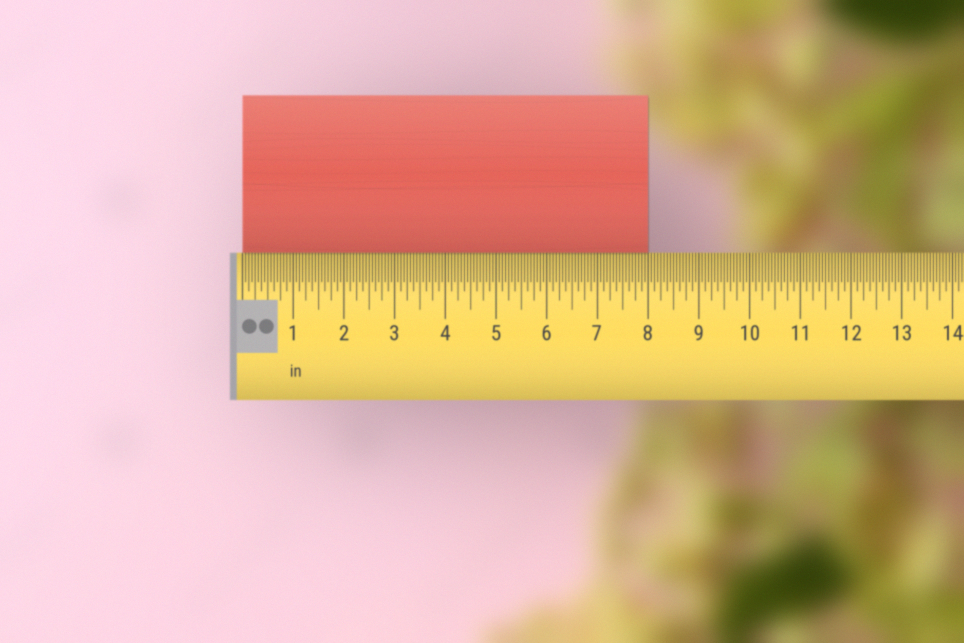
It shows 8 in
